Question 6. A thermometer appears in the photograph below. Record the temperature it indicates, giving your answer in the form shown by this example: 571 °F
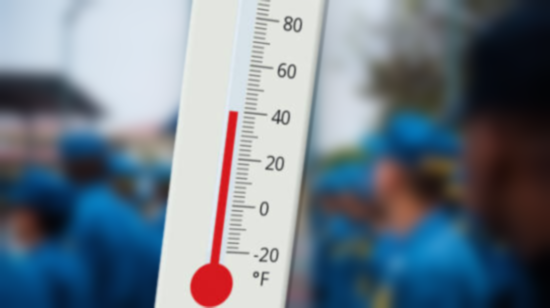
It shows 40 °F
